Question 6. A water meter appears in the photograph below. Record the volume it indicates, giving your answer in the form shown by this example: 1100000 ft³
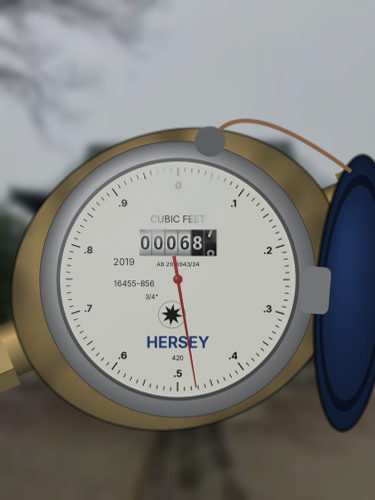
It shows 687.47 ft³
